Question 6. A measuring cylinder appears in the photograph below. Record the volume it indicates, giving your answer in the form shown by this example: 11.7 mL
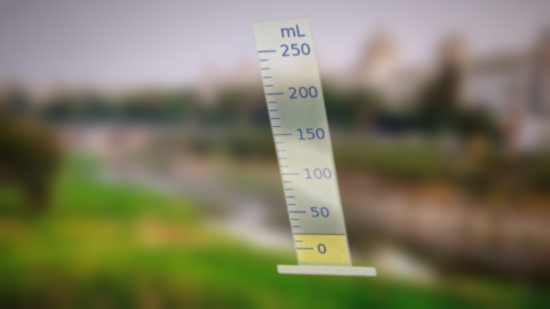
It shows 20 mL
